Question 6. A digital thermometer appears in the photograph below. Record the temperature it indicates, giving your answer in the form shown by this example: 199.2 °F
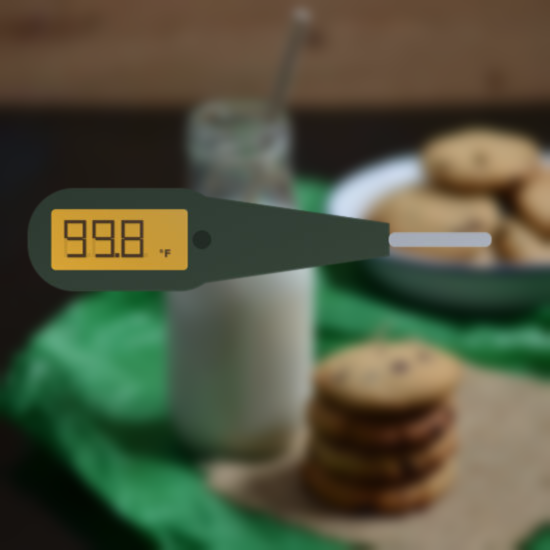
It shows 99.8 °F
